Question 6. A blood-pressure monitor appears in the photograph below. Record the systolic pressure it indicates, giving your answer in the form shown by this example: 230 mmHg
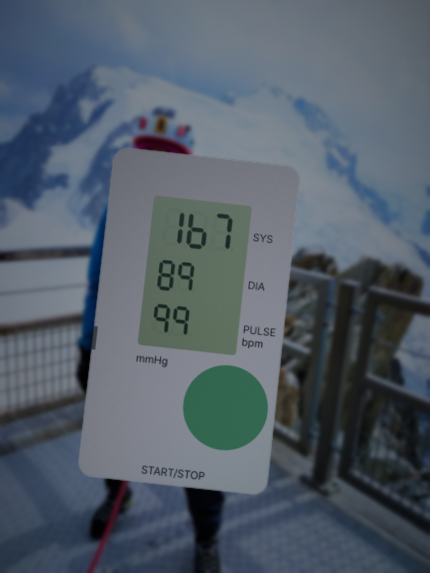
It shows 167 mmHg
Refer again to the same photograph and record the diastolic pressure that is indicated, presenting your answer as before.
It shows 89 mmHg
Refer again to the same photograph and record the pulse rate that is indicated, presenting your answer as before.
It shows 99 bpm
